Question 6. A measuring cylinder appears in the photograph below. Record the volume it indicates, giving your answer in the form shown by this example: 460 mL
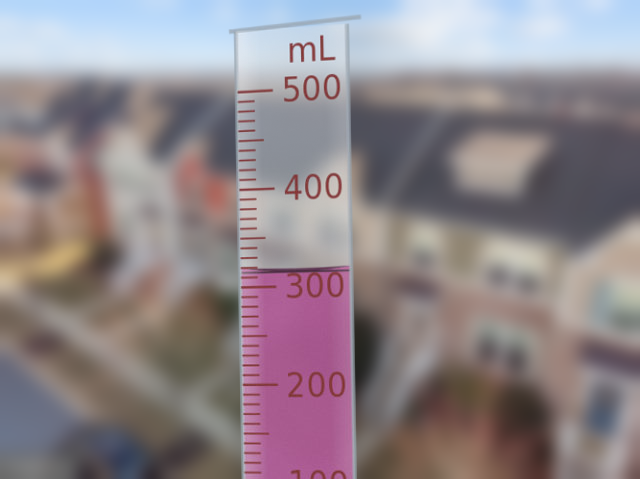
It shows 315 mL
